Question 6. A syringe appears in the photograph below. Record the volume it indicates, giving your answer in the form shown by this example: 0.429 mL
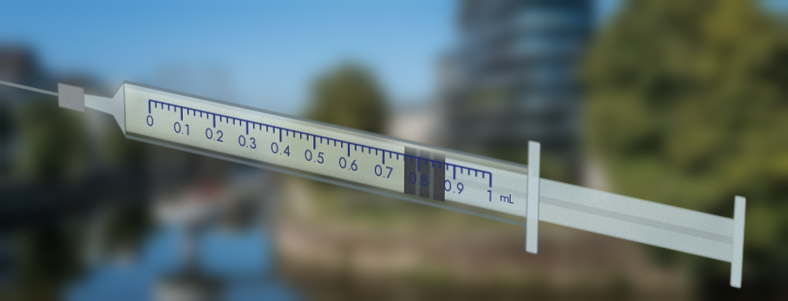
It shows 0.76 mL
